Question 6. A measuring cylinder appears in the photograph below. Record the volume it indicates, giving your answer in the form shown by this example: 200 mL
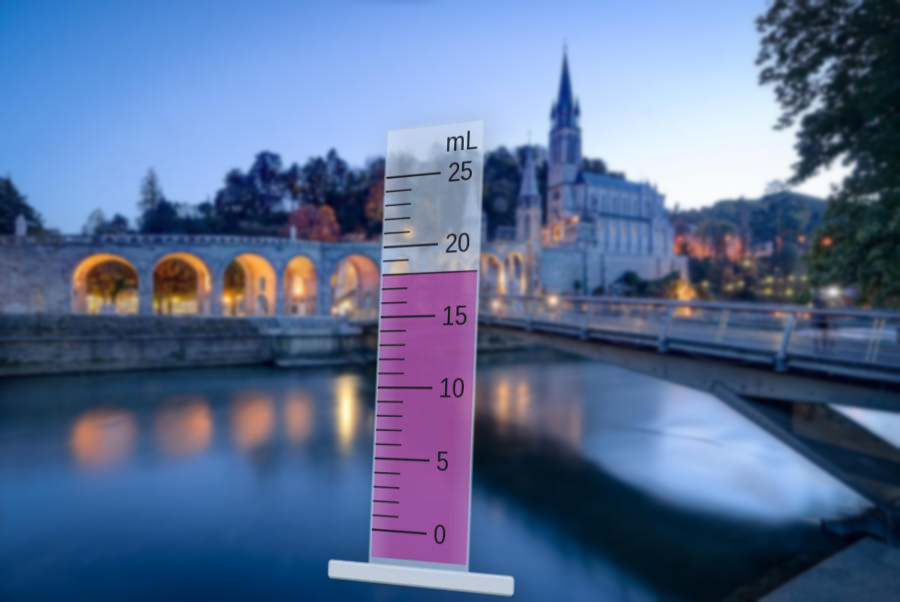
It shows 18 mL
